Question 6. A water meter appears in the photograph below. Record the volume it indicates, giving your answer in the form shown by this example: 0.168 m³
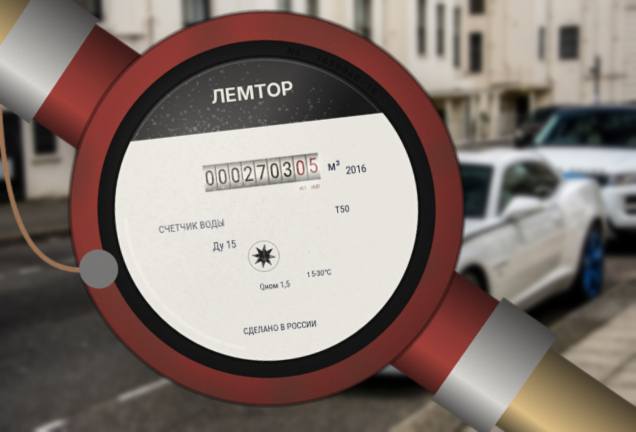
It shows 2703.05 m³
